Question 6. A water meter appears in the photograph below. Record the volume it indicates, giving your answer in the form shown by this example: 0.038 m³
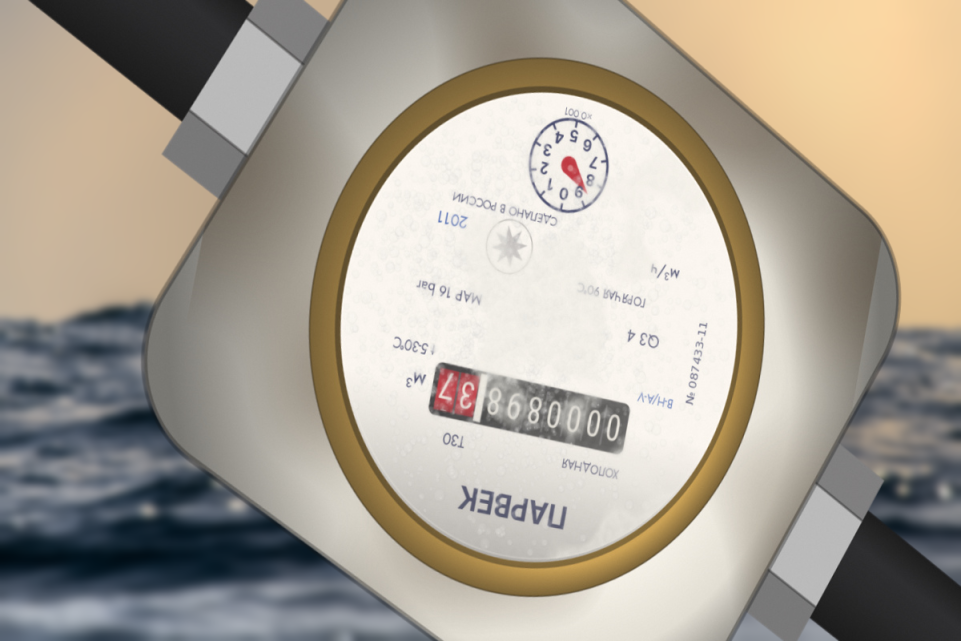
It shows 898.368 m³
